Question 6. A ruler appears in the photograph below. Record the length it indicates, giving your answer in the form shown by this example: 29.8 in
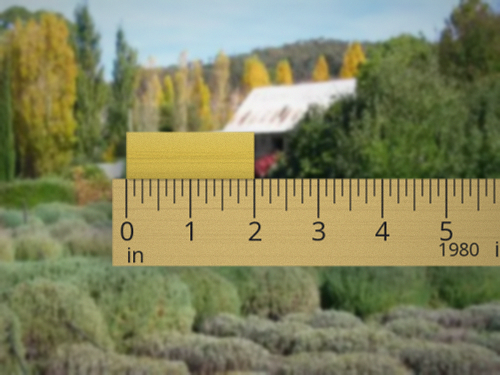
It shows 2 in
